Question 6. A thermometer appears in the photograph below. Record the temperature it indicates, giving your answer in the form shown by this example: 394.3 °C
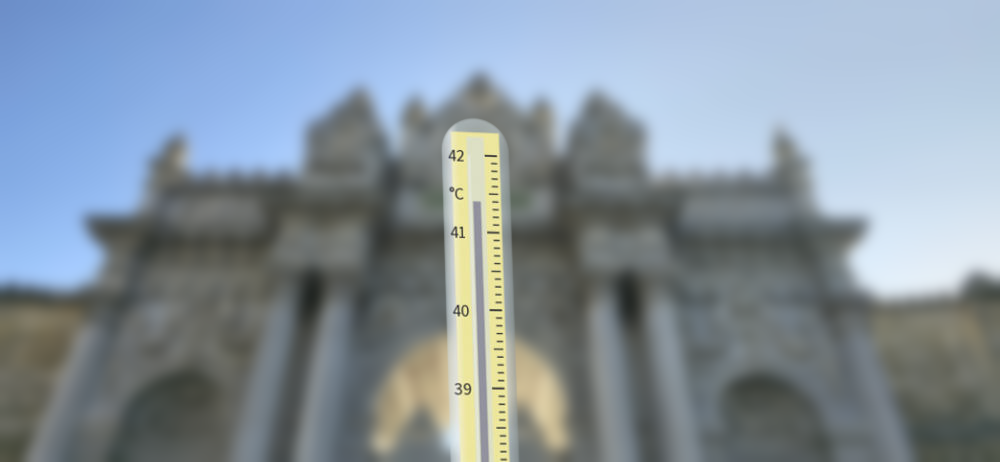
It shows 41.4 °C
